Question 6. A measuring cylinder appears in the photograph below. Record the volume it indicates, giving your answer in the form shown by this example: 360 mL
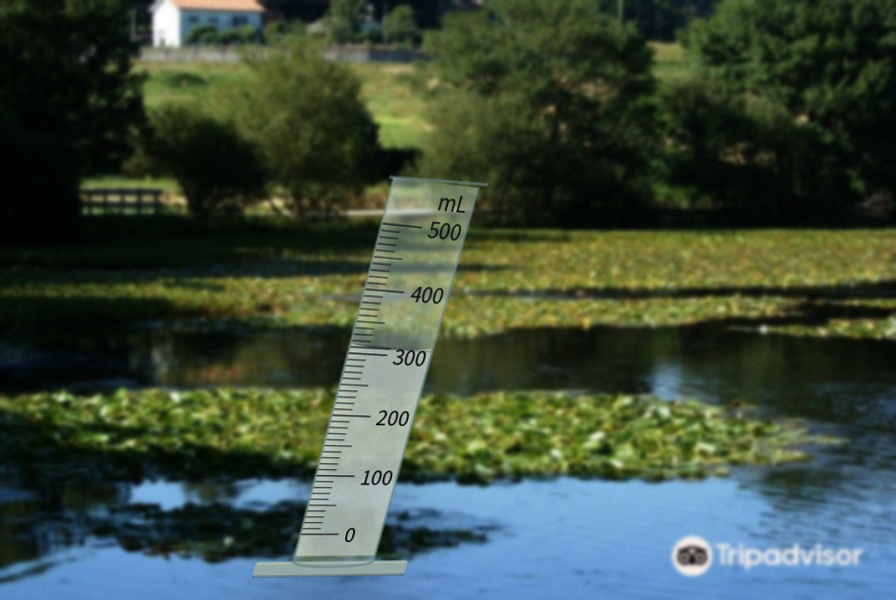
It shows 310 mL
